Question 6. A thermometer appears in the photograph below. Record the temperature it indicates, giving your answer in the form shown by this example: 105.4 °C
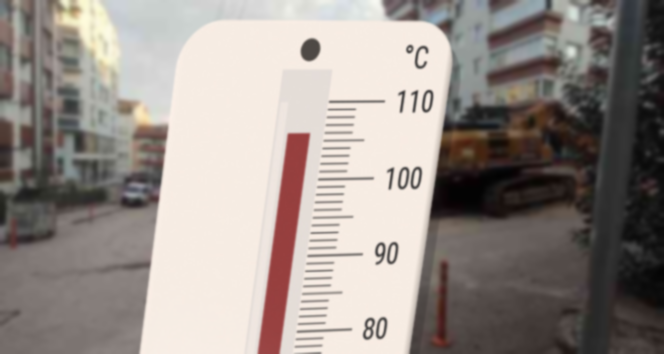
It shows 106 °C
